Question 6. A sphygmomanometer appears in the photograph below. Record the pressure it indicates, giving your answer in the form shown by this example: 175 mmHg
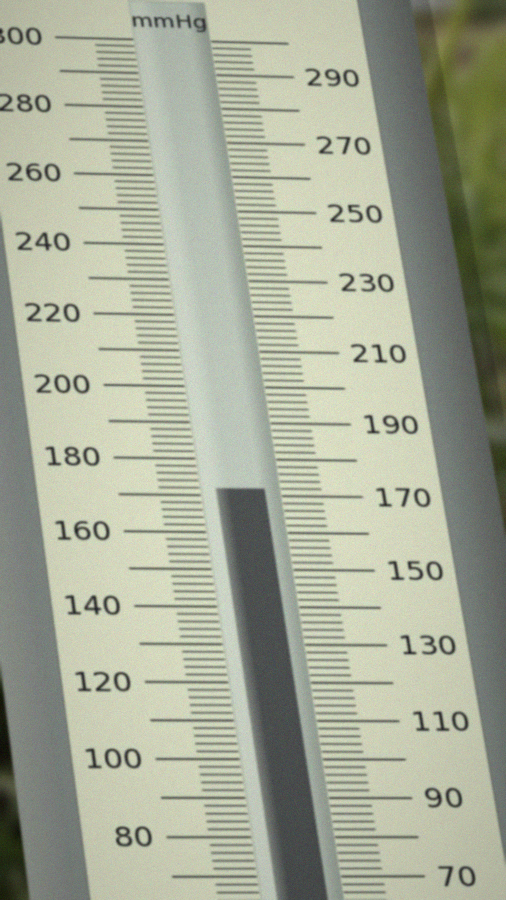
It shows 172 mmHg
